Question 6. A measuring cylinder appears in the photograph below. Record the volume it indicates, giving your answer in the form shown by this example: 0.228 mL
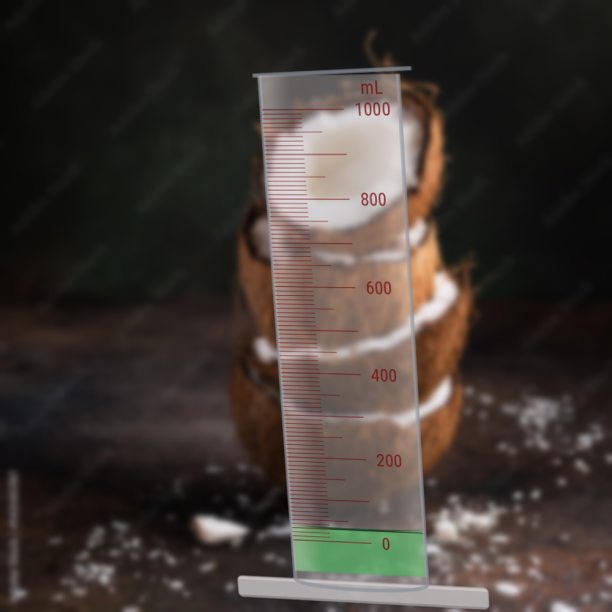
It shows 30 mL
